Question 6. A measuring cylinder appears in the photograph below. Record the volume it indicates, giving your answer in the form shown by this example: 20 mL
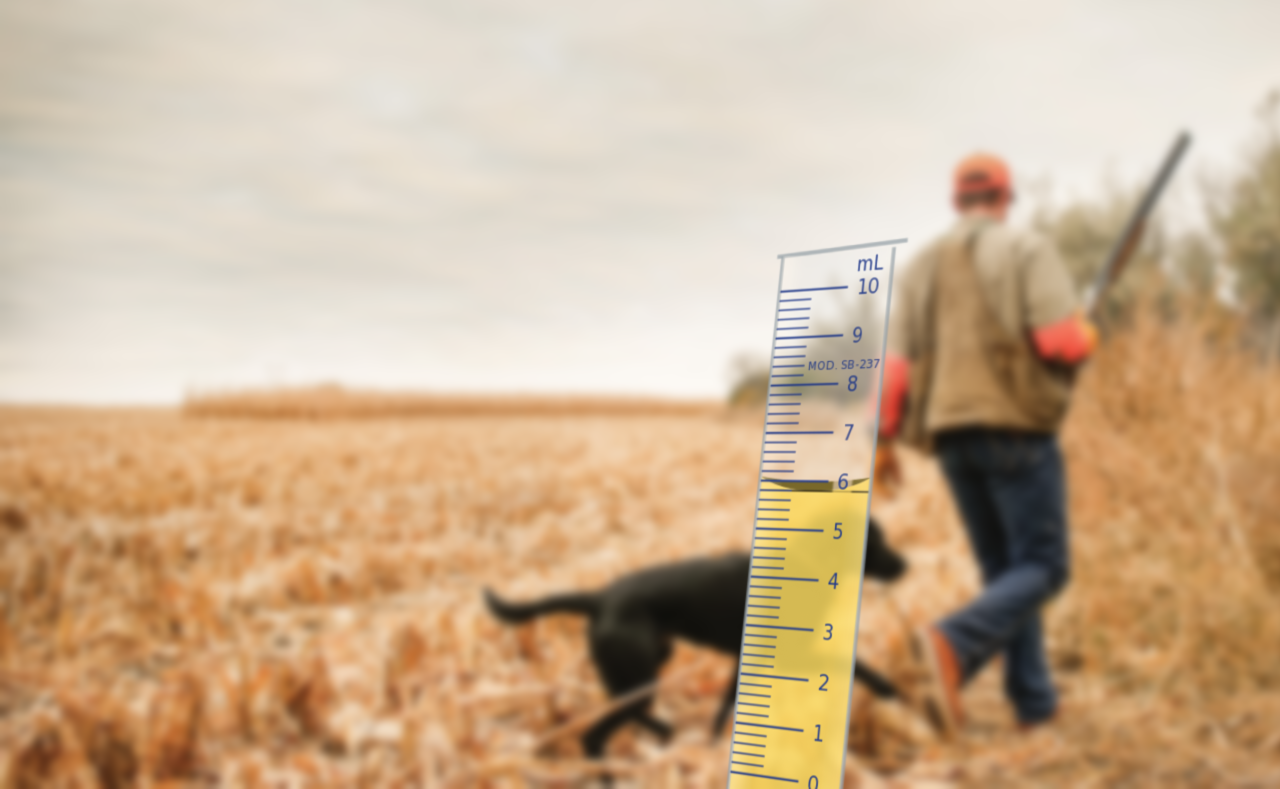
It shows 5.8 mL
